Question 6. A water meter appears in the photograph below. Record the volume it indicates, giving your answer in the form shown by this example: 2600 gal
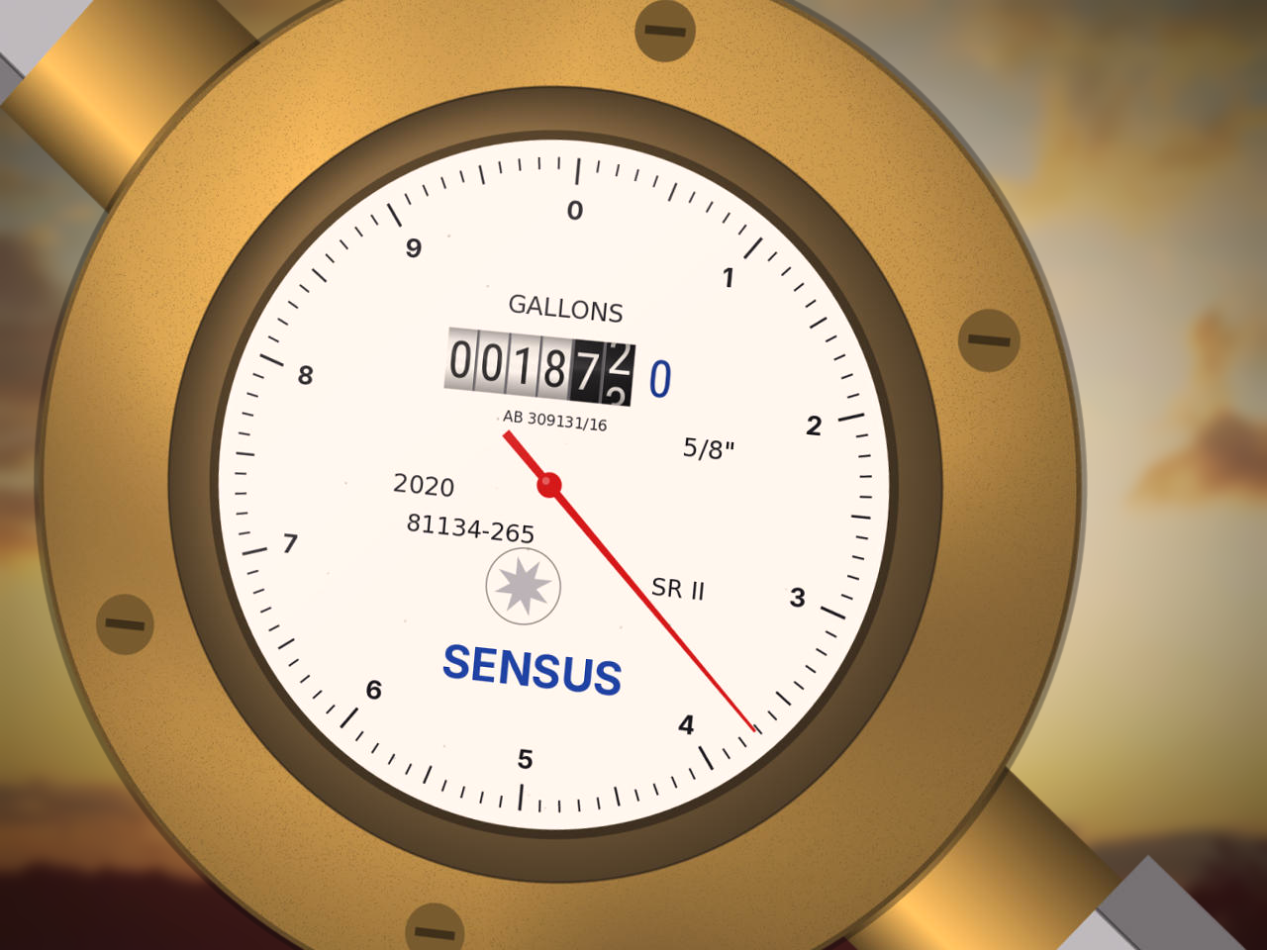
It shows 18723.7 gal
